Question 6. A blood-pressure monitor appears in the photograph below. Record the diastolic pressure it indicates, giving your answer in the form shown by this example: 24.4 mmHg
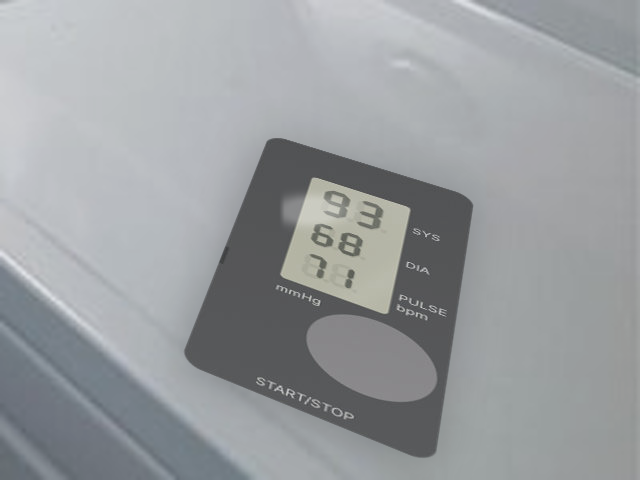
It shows 68 mmHg
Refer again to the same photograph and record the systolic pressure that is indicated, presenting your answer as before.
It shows 93 mmHg
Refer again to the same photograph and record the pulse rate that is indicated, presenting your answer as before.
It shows 71 bpm
